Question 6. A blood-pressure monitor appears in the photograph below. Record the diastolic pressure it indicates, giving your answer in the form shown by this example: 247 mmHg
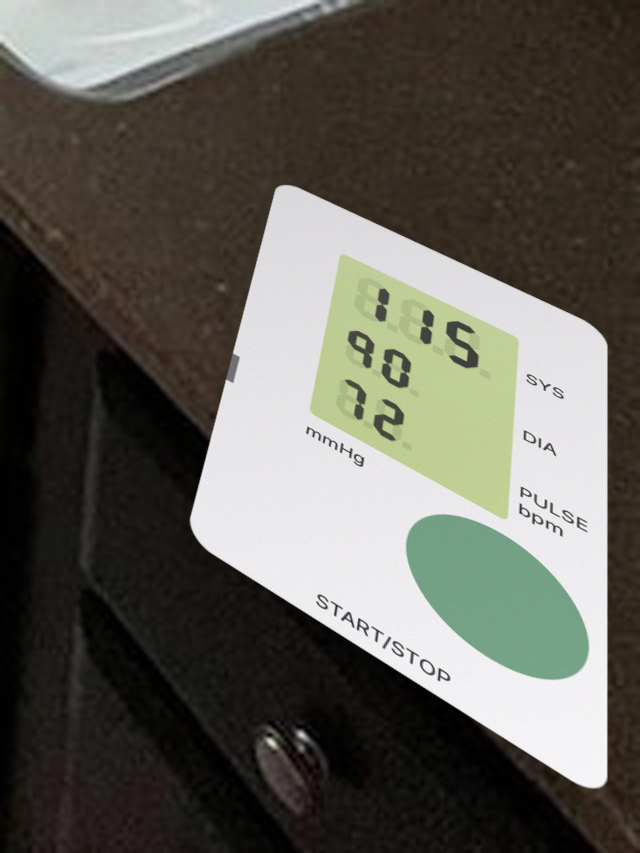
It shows 90 mmHg
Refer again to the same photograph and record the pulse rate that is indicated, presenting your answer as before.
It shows 72 bpm
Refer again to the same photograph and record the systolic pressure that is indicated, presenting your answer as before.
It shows 115 mmHg
